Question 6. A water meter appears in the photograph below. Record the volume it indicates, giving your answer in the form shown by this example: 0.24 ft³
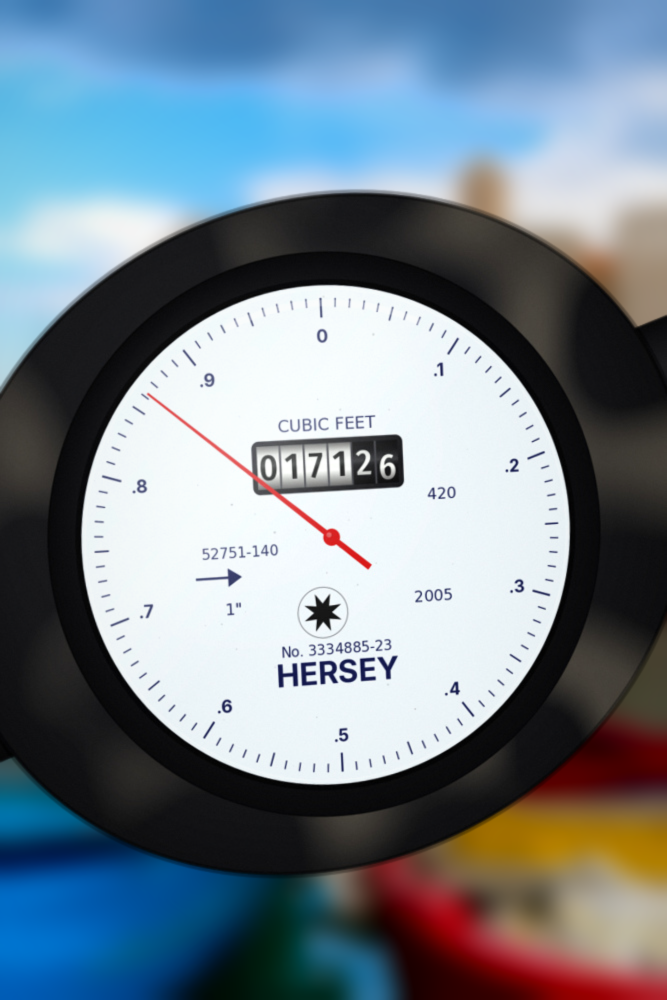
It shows 17125.86 ft³
